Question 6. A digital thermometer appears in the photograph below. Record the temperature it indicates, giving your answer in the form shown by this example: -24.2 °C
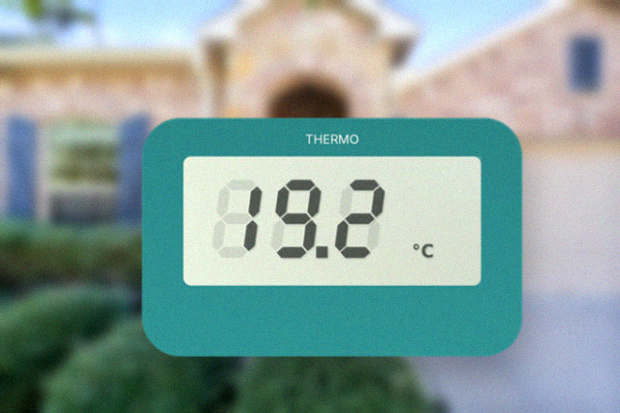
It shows 19.2 °C
